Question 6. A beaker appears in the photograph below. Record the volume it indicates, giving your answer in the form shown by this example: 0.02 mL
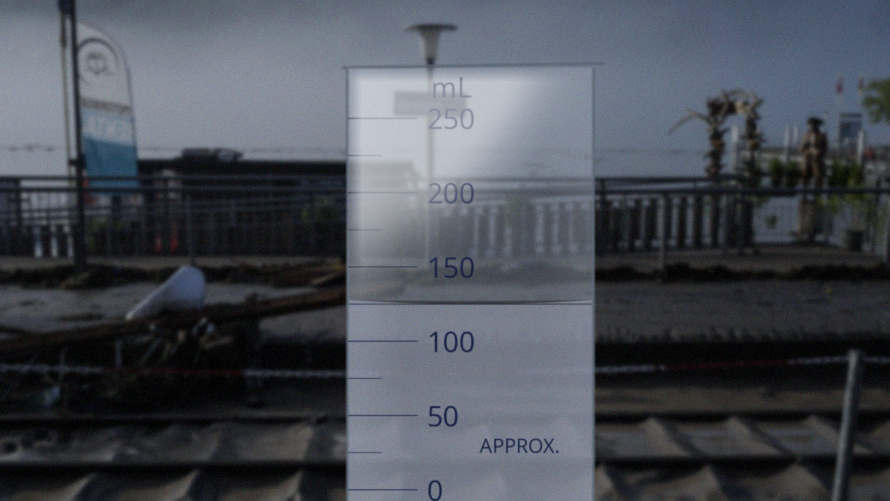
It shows 125 mL
